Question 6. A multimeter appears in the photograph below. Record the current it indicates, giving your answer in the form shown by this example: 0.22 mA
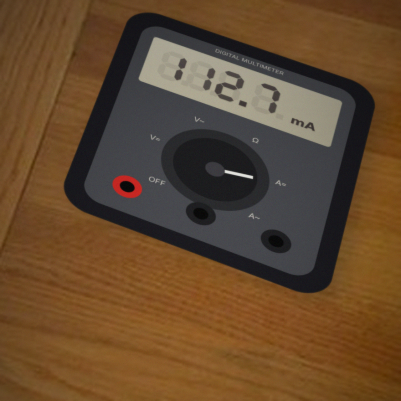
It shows 112.7 mA
